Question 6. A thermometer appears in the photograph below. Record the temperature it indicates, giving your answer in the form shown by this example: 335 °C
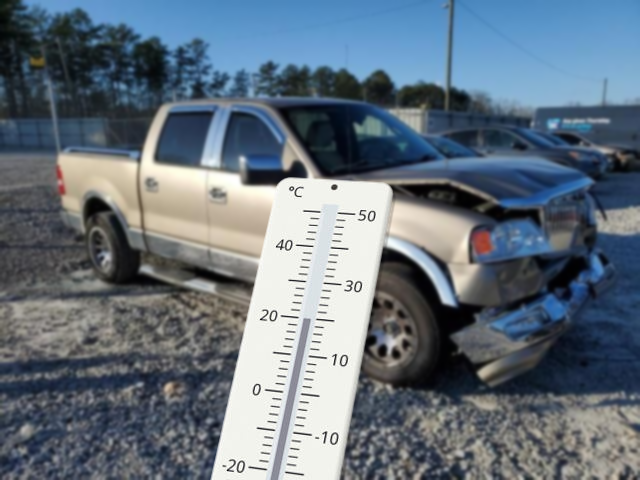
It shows 20 °C
